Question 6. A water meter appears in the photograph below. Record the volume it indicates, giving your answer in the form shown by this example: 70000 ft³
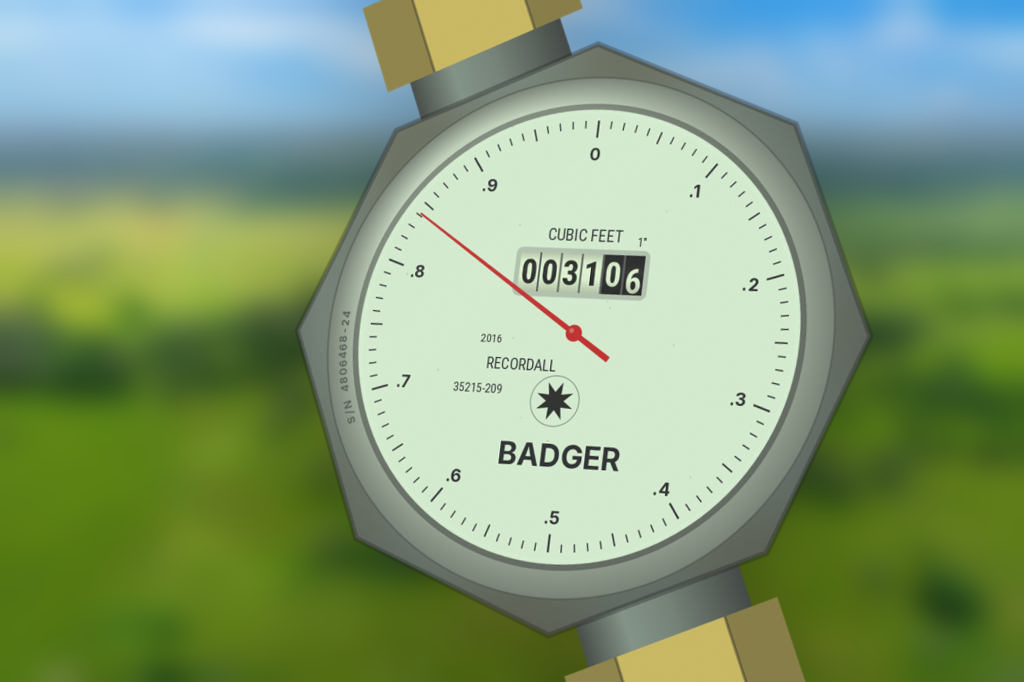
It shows 3105.84 ft³
